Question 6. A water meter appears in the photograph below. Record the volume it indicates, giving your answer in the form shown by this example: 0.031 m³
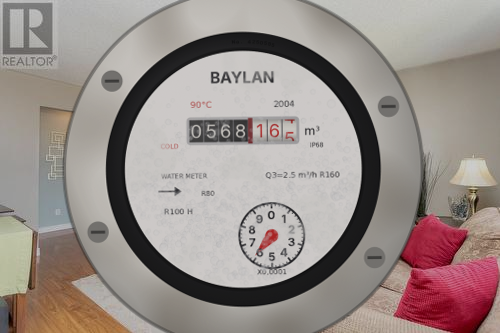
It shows 568.1646 m³
